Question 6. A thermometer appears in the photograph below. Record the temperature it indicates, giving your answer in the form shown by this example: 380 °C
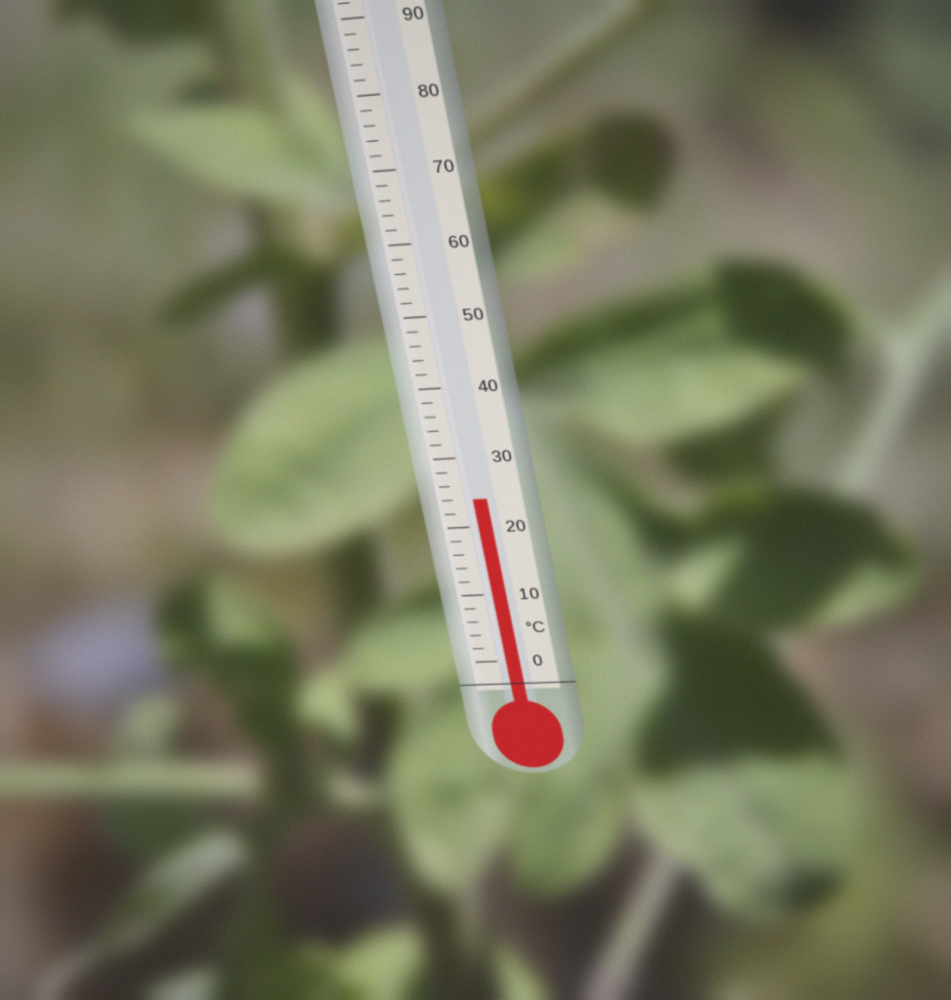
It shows 24 °C
